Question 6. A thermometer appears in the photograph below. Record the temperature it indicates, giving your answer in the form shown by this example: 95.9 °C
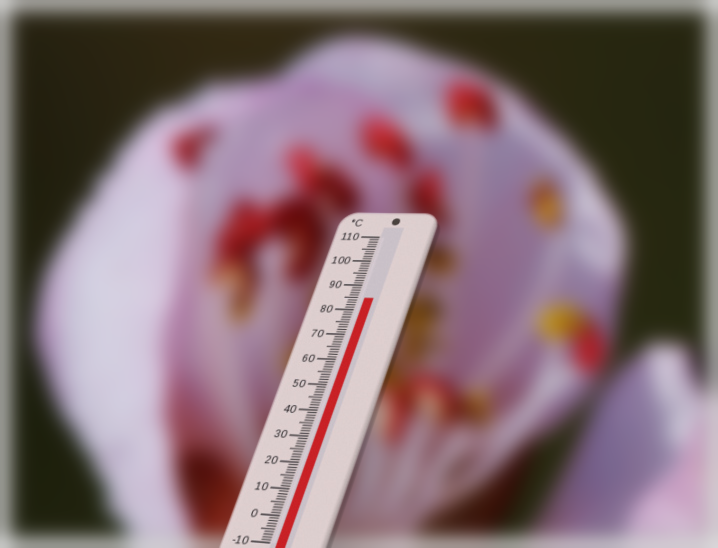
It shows 85 °C
